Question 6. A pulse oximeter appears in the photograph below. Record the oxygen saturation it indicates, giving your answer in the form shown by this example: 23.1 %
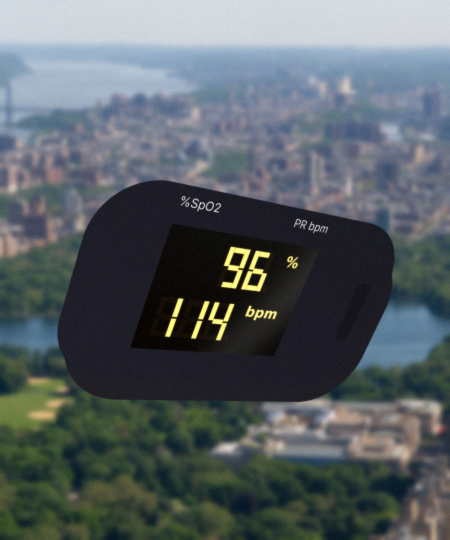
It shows 96 %
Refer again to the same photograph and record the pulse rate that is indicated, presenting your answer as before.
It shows 114 bpm
